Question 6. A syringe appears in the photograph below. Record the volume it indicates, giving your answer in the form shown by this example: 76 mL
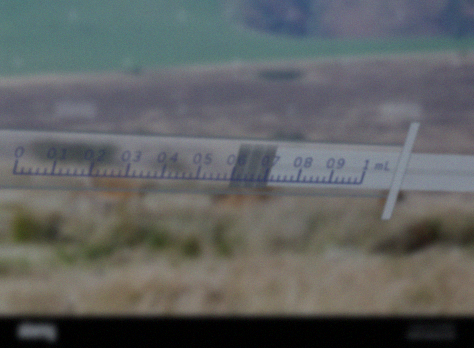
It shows 0.6 mL
